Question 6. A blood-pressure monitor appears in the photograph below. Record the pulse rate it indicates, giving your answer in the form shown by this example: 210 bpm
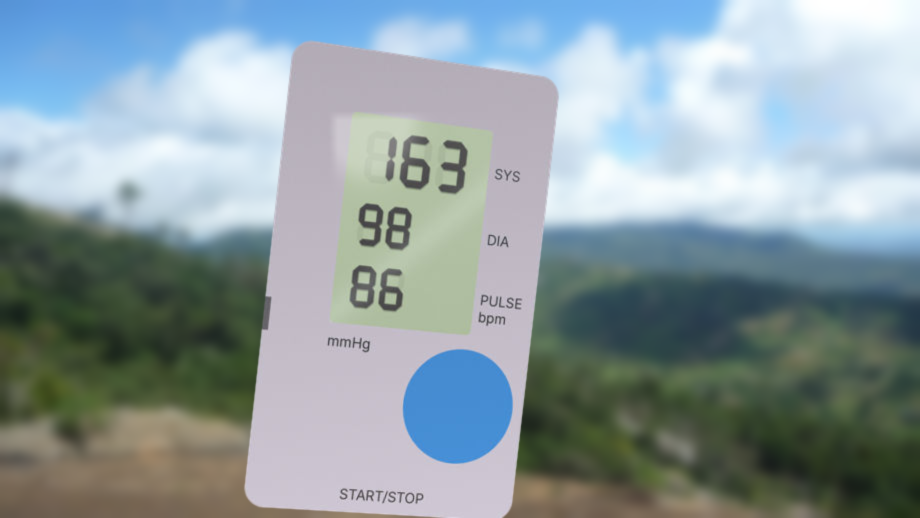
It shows 86 bpm
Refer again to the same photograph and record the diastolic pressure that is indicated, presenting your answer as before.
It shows 98 mmHg
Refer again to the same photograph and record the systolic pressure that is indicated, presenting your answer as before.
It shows 163 mmHg
